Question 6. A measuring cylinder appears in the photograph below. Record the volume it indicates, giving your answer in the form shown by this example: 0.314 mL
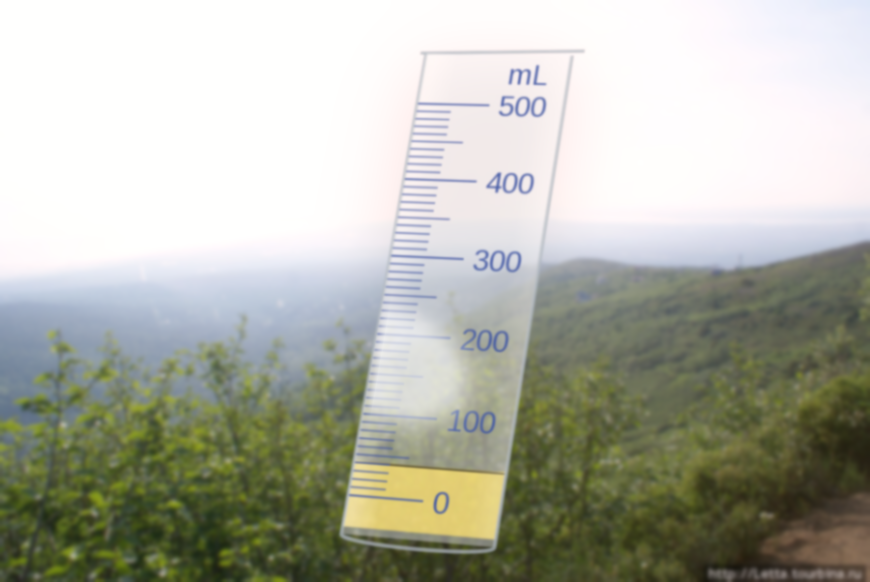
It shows 40 mL
